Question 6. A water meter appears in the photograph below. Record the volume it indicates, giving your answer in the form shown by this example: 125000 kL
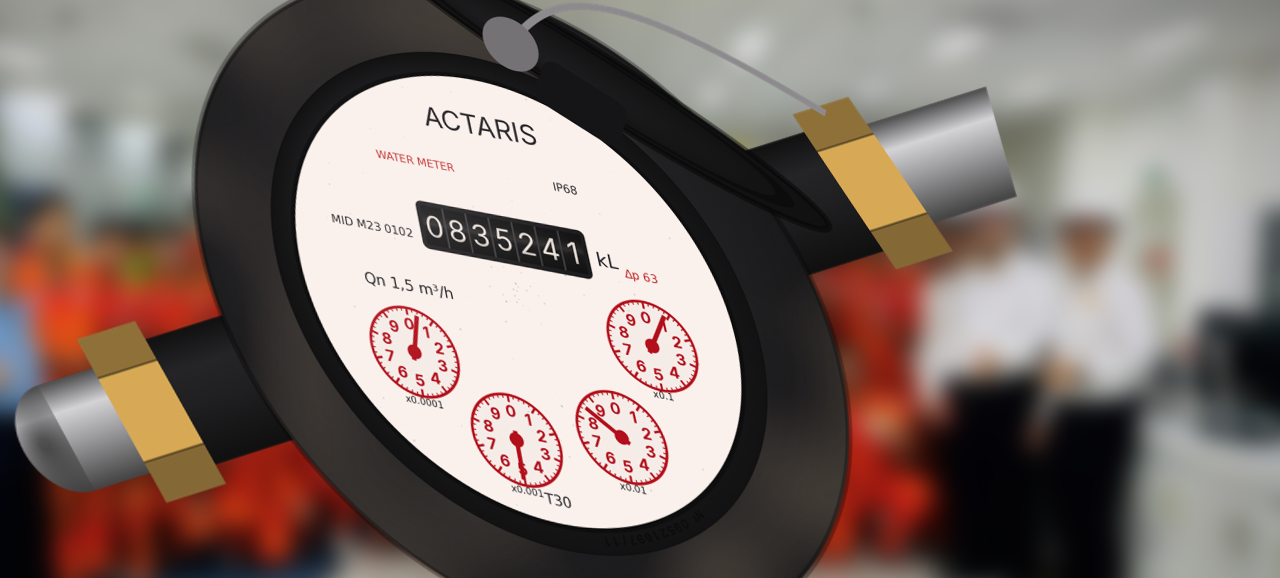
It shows 835241.0850 kL
